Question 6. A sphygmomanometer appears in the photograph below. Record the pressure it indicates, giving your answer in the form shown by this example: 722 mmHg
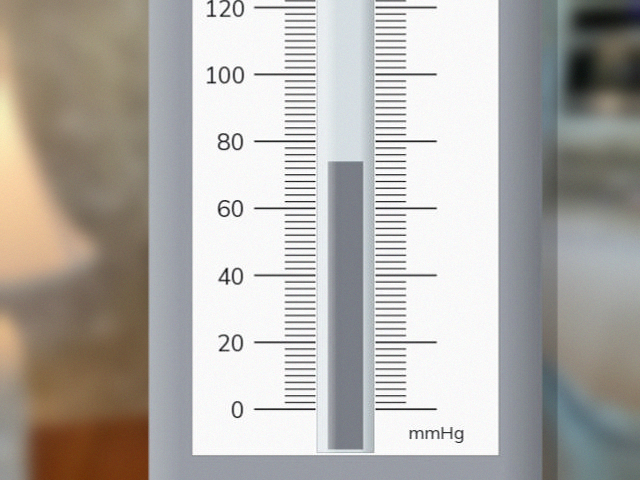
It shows 74 mmHg
